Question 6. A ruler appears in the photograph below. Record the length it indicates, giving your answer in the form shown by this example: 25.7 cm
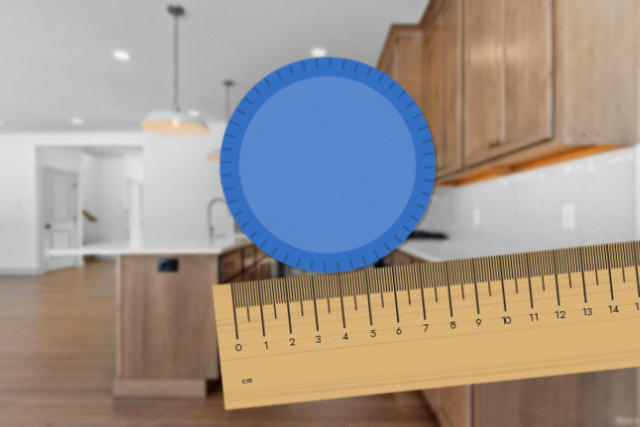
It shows 8 cm
